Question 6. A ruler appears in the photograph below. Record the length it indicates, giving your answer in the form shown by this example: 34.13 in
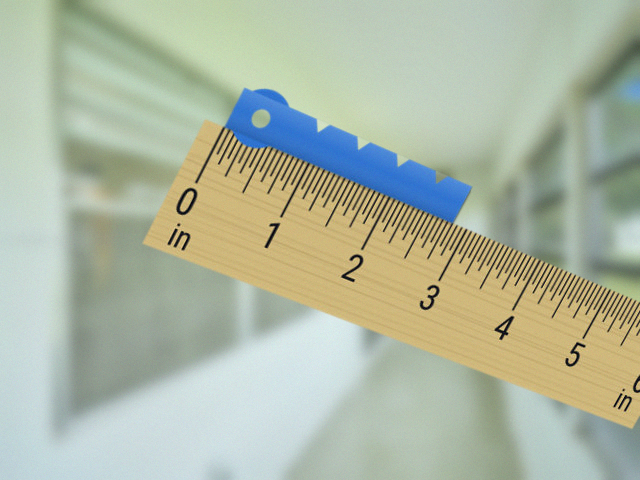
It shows 2.8125 in
